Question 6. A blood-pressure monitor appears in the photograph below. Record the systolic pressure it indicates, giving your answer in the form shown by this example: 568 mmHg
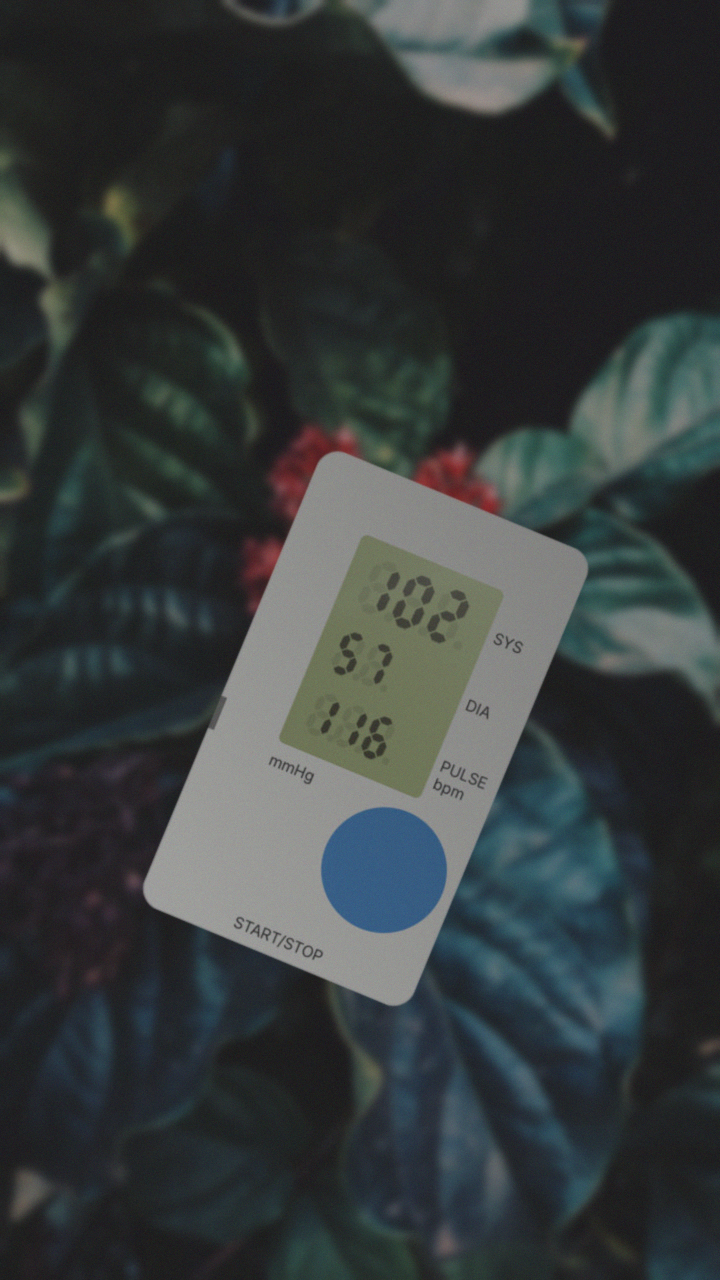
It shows 102 mmHg
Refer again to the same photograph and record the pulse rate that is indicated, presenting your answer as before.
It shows 116 bpm
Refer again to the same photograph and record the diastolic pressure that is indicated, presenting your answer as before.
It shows 57 mmHg
